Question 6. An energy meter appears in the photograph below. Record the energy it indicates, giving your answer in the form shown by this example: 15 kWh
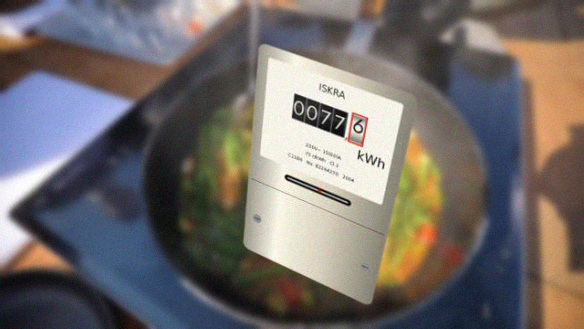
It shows 77.6 kWh
